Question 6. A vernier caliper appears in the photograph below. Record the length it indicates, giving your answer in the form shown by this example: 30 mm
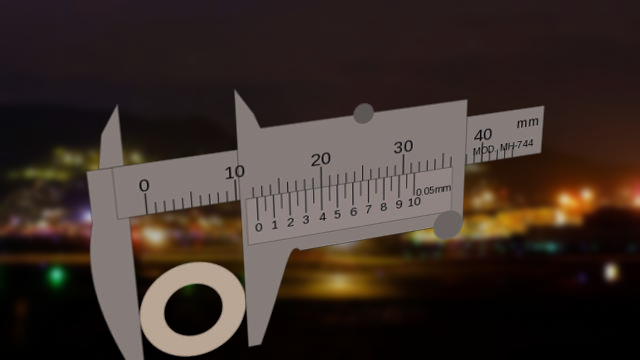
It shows 12.4 mm
